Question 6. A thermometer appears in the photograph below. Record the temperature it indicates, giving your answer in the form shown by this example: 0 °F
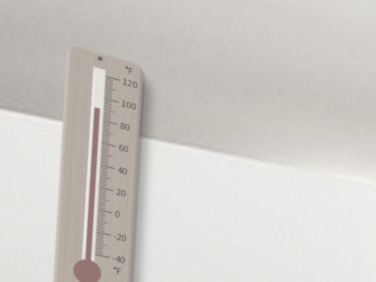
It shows 90 °F
